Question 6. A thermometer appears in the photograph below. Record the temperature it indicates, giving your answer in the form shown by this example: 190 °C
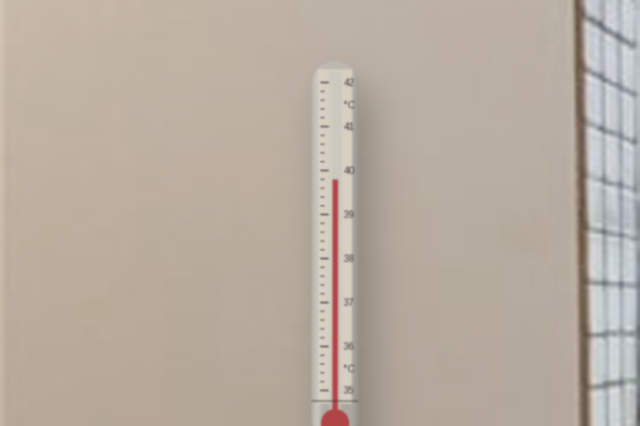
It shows 39.8 °C
